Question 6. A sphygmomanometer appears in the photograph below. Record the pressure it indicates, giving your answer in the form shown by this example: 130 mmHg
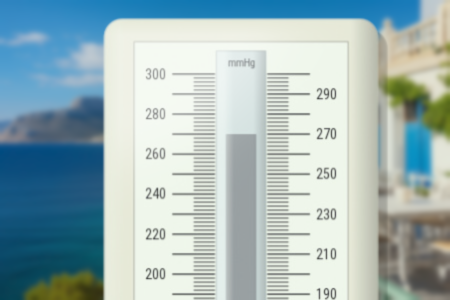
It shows 270 mmHg
